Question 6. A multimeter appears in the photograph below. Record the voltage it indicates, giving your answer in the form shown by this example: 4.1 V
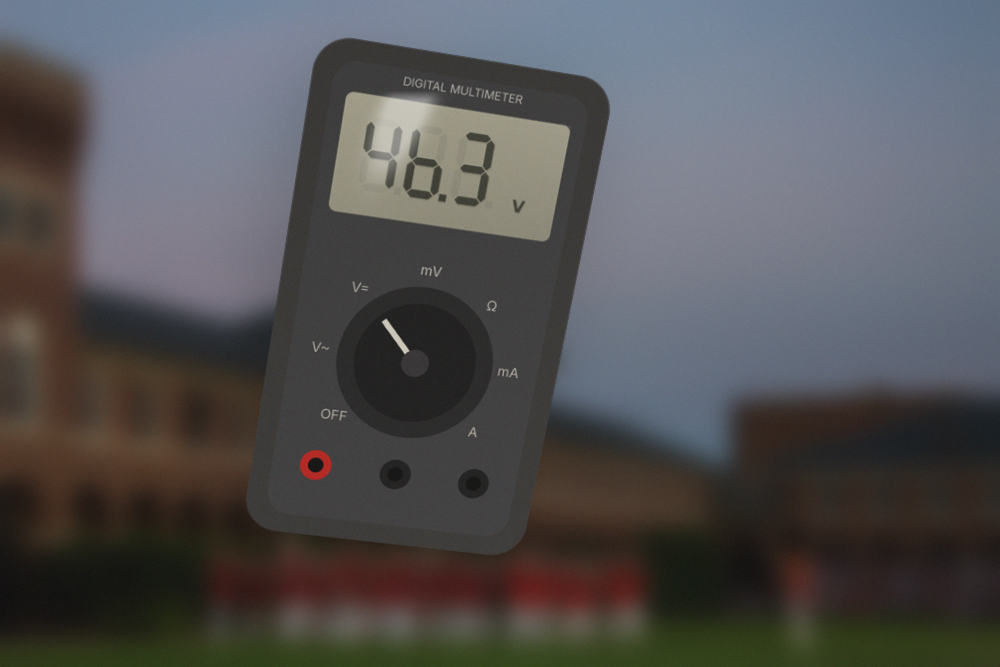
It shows 46.3 V
